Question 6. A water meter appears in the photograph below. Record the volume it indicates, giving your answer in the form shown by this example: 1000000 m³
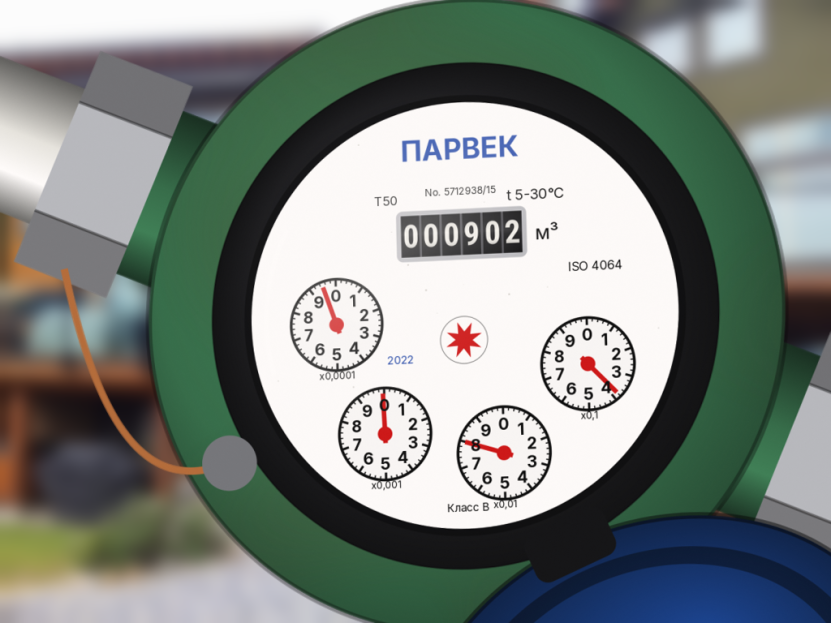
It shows 902.3799 m³
